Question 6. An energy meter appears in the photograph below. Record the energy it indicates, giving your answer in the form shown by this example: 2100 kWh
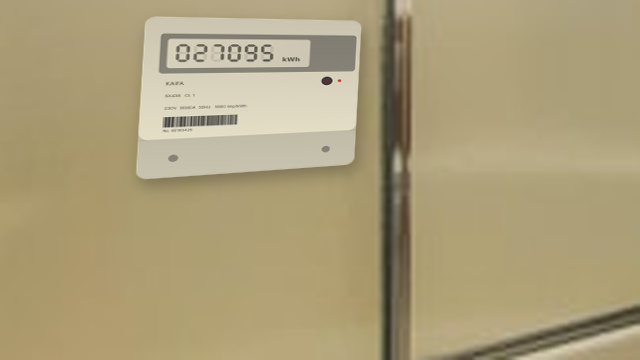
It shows 27095 kWh
